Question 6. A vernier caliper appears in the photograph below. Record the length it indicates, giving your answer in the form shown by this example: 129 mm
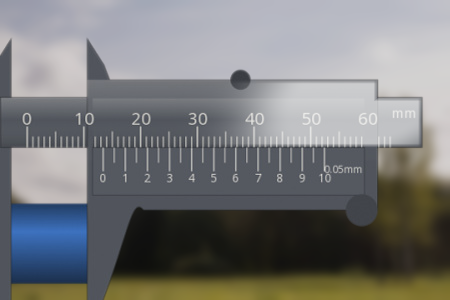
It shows 13.4 mm
